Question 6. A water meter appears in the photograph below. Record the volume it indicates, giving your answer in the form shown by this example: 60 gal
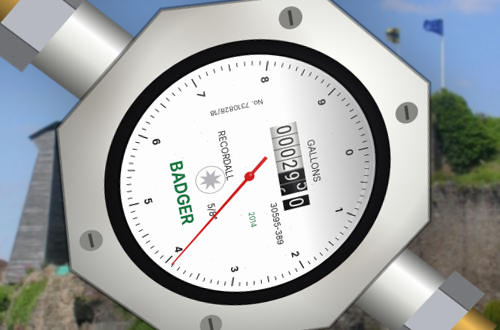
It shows 2953.9 gal
